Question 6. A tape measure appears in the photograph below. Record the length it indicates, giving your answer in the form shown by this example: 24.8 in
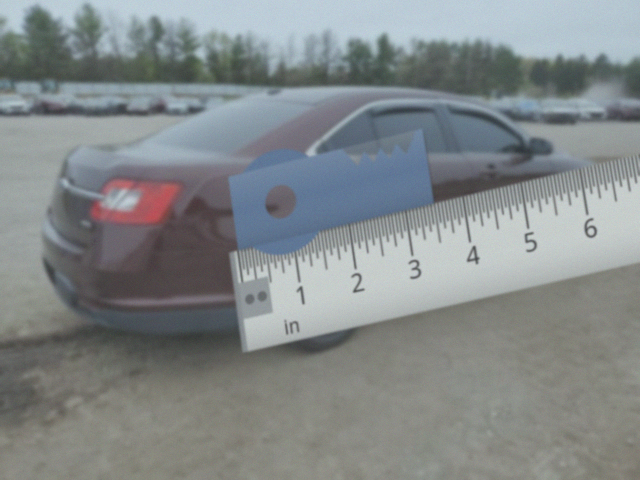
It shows 3.5 in
